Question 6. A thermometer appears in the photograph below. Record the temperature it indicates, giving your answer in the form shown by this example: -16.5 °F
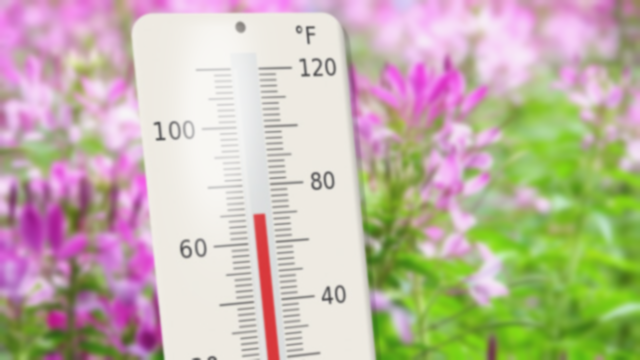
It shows 70 °F
